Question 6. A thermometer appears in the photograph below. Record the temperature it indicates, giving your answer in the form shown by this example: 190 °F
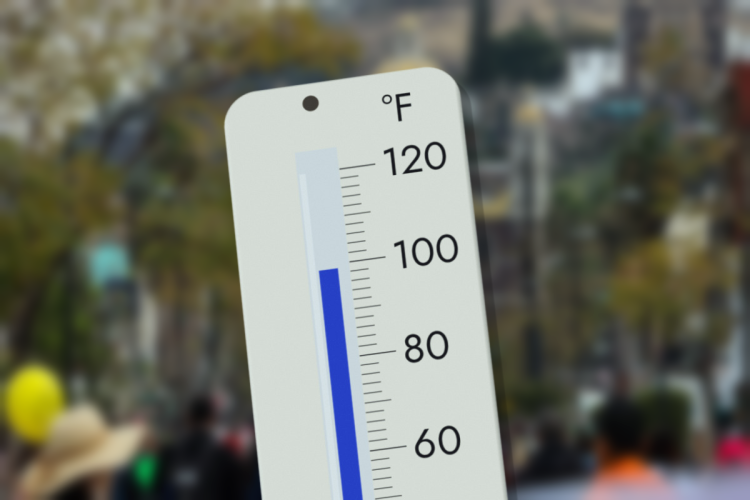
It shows 99 °F
